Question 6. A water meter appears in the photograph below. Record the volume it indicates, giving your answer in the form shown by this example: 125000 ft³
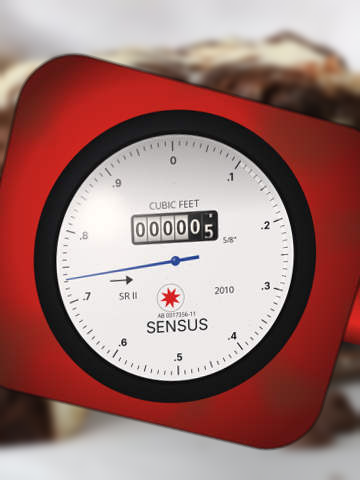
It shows 4.73 ft³
